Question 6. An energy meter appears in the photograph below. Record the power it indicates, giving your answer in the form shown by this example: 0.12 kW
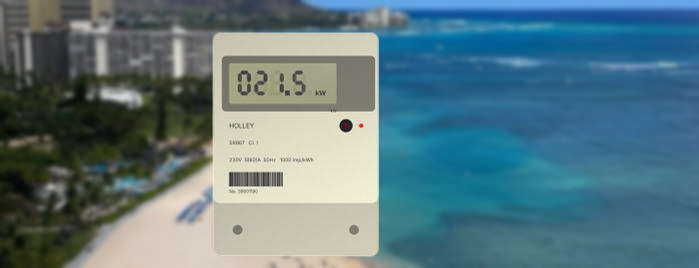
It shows 21.5 kW
